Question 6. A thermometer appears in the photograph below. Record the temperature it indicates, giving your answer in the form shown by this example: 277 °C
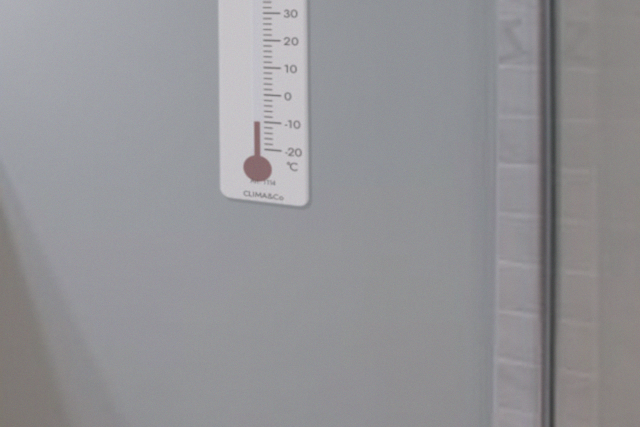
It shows -10 °C
